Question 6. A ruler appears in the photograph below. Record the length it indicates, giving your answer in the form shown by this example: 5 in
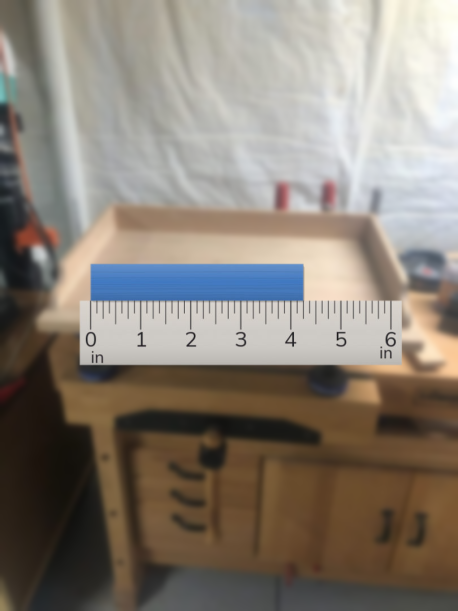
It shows 4.25 in
